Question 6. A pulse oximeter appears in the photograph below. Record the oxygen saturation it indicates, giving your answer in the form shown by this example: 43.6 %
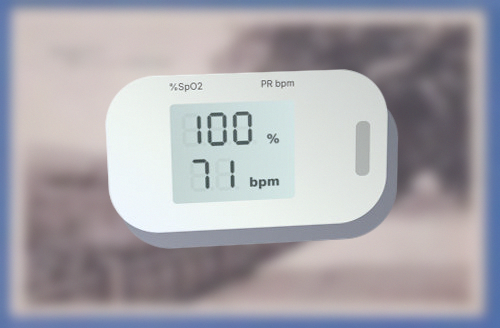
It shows 100 %
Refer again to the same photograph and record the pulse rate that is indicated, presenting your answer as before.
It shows 71 bpm
